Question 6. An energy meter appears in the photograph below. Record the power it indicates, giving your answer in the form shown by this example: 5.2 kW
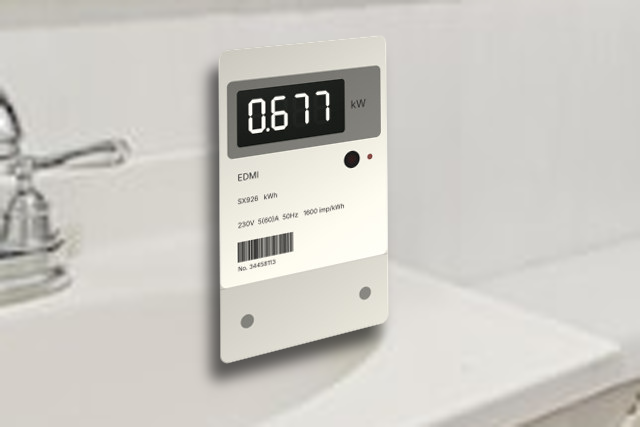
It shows 0.677 kW
